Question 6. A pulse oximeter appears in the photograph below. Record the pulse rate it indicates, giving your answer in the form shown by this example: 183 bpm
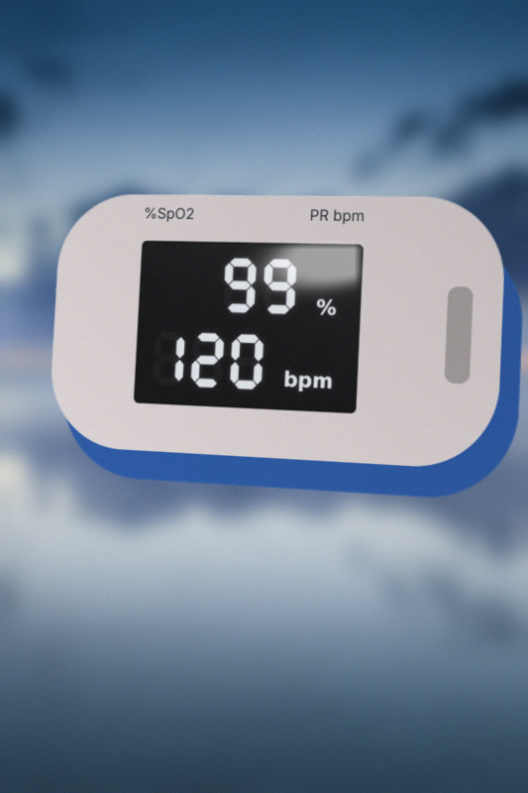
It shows 120 bpm
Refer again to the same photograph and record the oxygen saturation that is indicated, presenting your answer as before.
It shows 99 %
